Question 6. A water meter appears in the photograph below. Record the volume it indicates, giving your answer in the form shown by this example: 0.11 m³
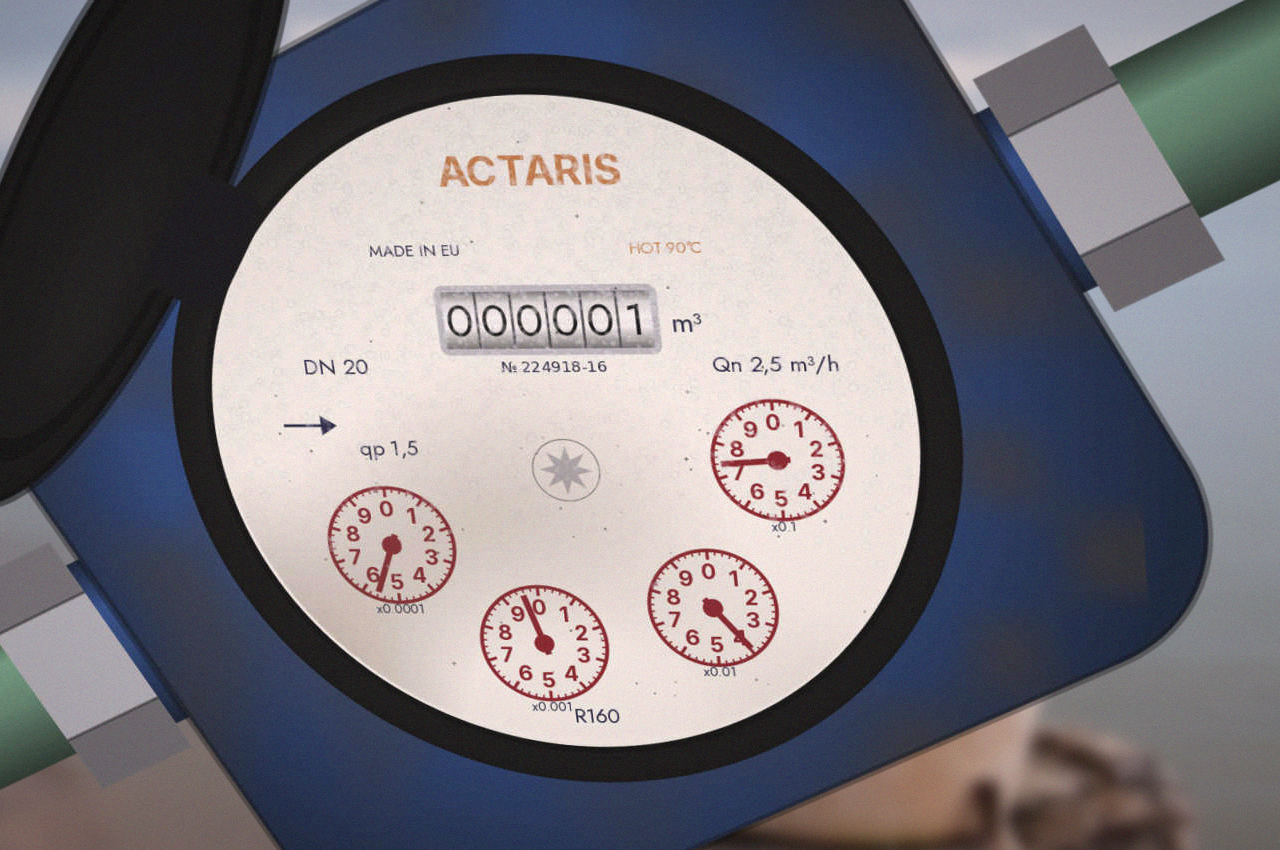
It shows 1.7395 m³
